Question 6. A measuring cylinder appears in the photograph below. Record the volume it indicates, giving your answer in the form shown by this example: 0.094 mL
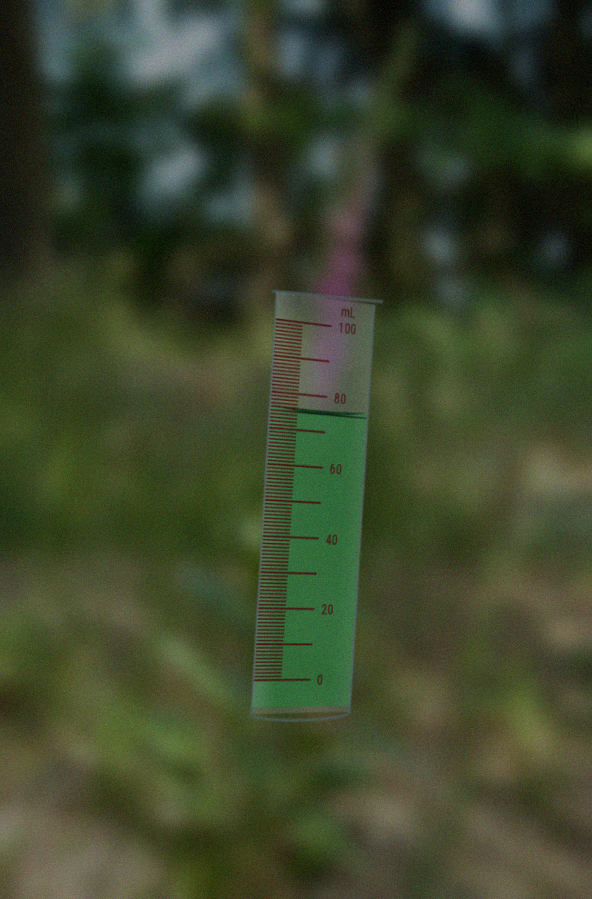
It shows 75 mL
